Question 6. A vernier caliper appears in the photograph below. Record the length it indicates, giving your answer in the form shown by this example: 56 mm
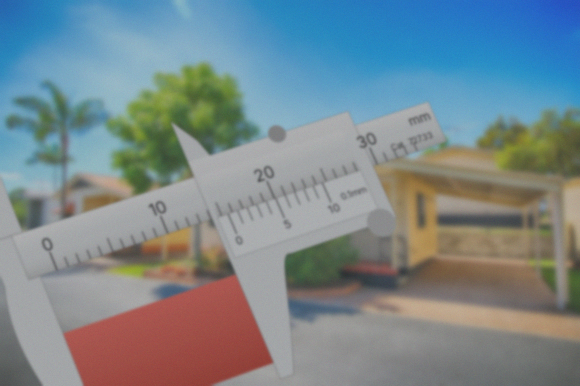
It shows 15.6 mm
